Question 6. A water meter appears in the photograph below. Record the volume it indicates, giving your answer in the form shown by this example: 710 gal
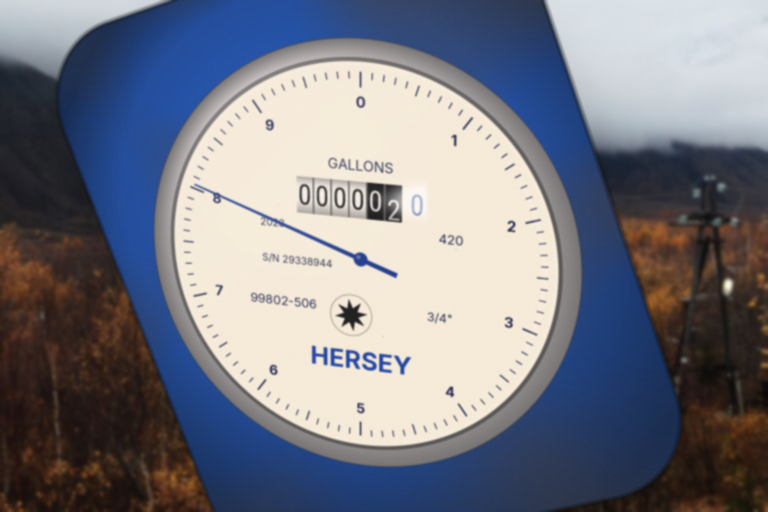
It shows 18.0 gal
